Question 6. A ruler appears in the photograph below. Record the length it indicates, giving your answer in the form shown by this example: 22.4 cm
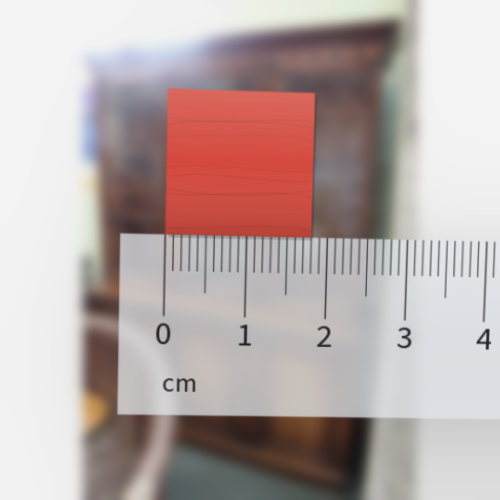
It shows 1.8 cm
